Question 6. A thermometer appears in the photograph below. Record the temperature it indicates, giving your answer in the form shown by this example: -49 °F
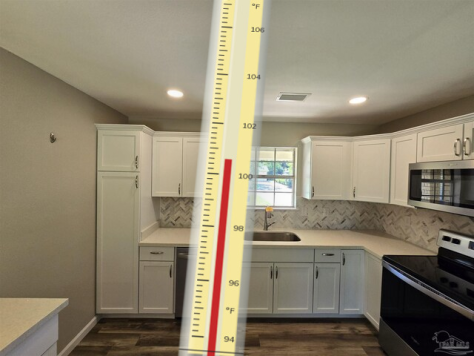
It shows 100.6 °F
